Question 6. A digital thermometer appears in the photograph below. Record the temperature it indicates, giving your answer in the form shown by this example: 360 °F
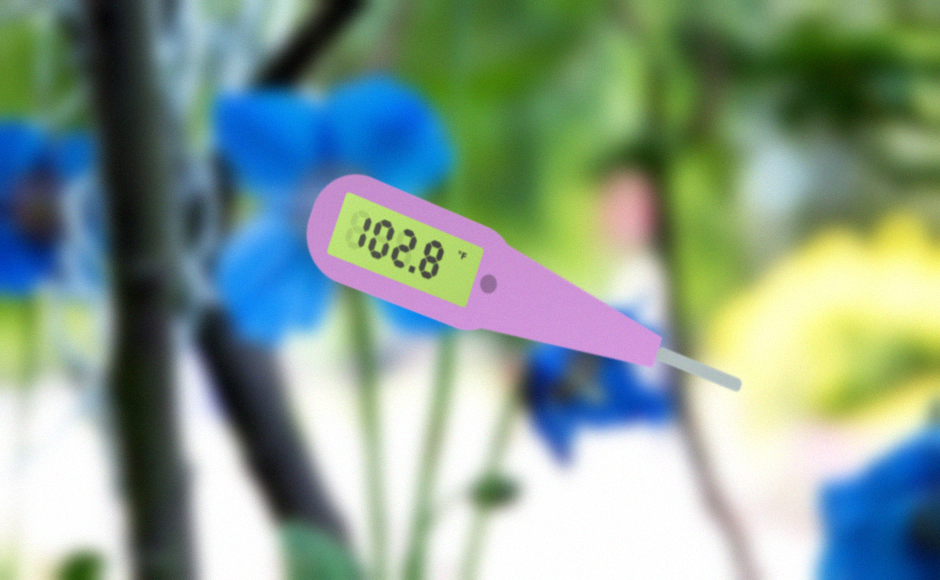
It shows 102.8 °F
